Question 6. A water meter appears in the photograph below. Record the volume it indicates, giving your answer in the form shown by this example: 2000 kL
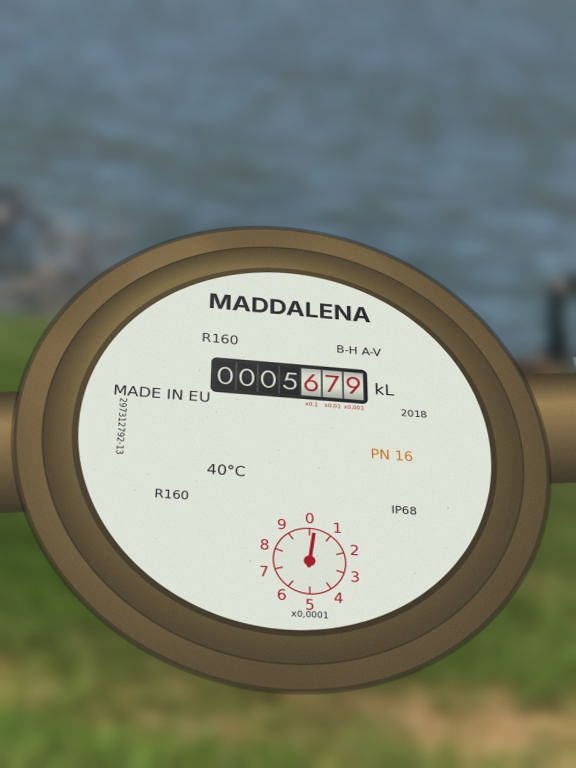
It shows 5.6790 kL
